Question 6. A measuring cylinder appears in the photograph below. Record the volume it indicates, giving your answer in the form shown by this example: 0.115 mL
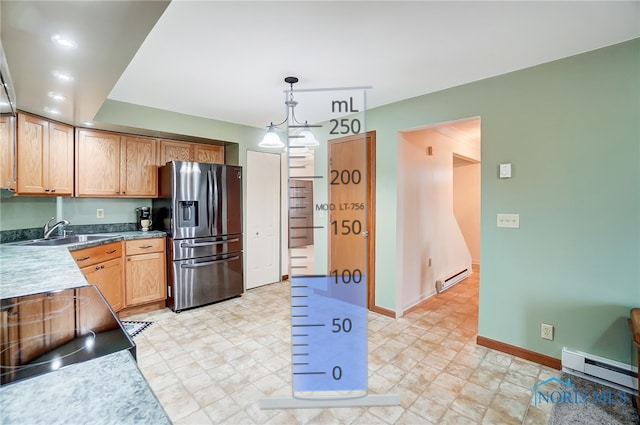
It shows 100 mL
